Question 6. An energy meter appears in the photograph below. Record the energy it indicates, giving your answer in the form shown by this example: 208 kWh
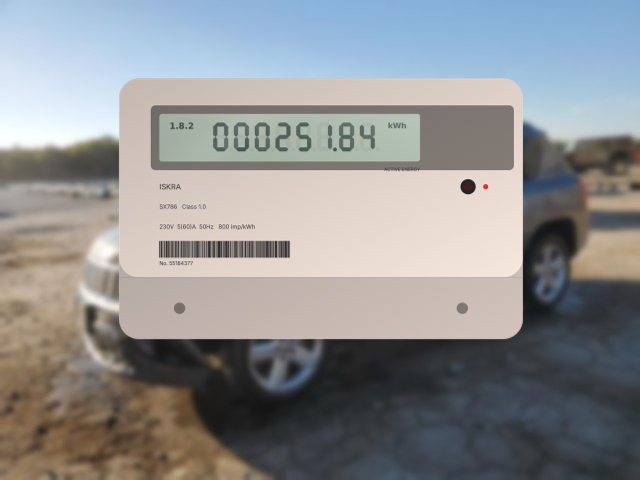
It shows 251.84 kWh
